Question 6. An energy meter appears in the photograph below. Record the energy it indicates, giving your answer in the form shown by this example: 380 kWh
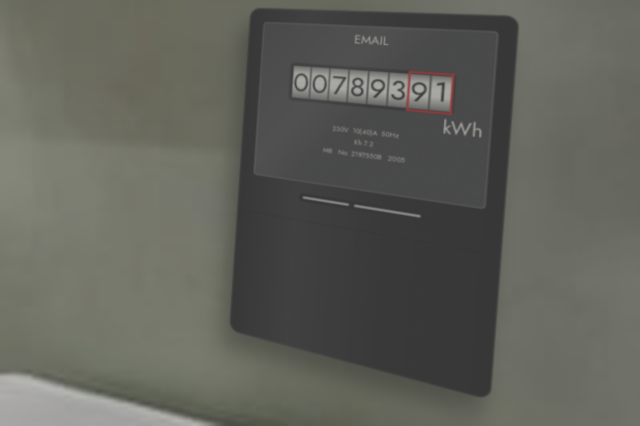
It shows 7893.91 kWh
